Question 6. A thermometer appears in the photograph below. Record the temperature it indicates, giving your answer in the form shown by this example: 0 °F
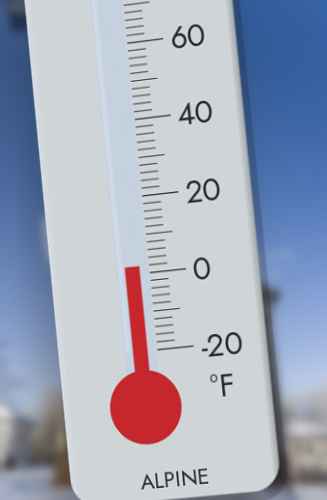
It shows 2 °F
